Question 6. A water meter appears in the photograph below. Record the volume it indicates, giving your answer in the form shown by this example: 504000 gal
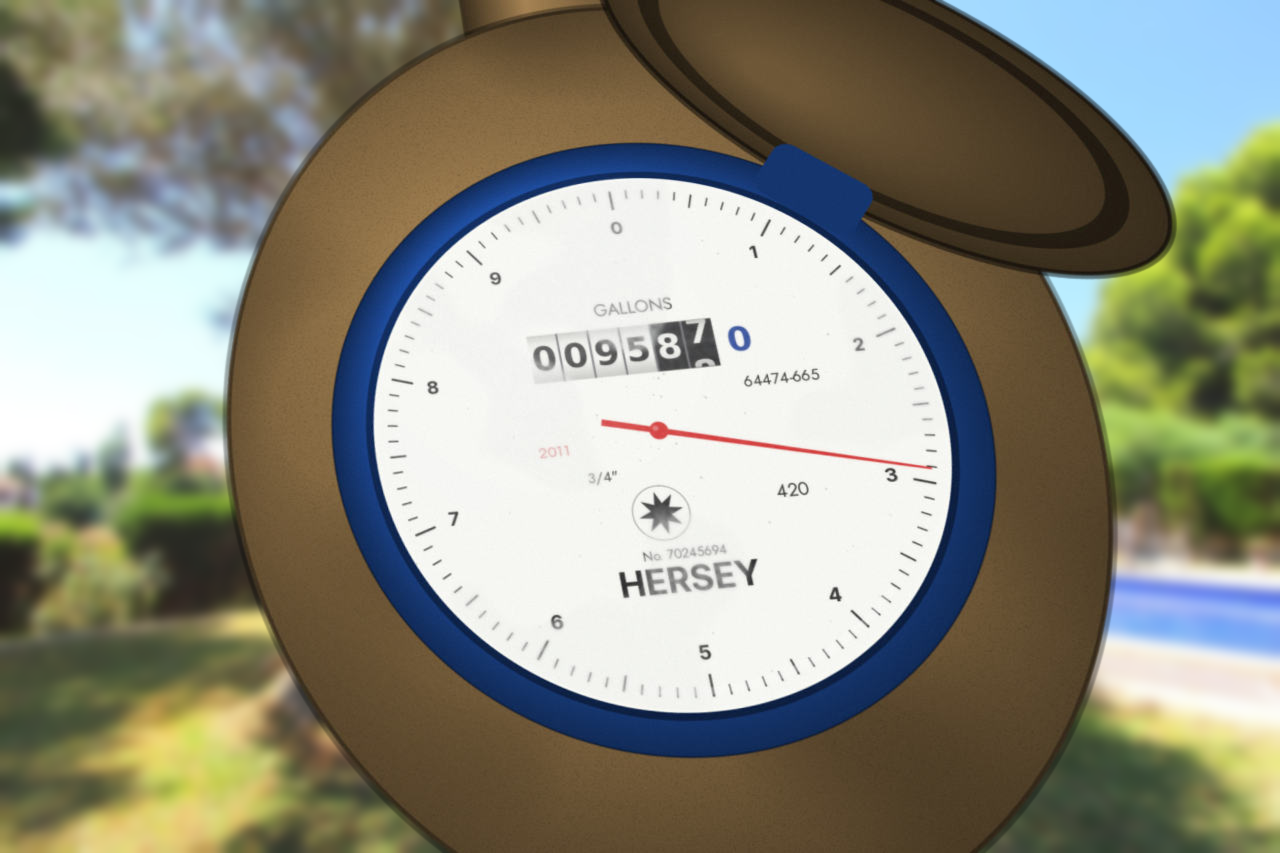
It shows 95872.9 gal
